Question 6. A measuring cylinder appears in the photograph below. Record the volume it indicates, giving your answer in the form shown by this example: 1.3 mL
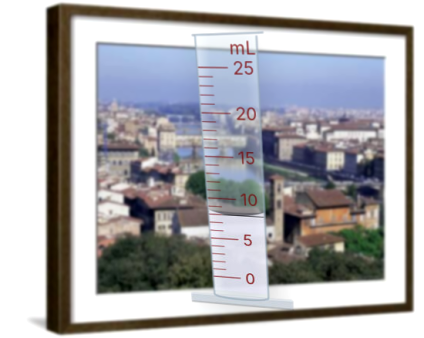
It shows 8 mL
